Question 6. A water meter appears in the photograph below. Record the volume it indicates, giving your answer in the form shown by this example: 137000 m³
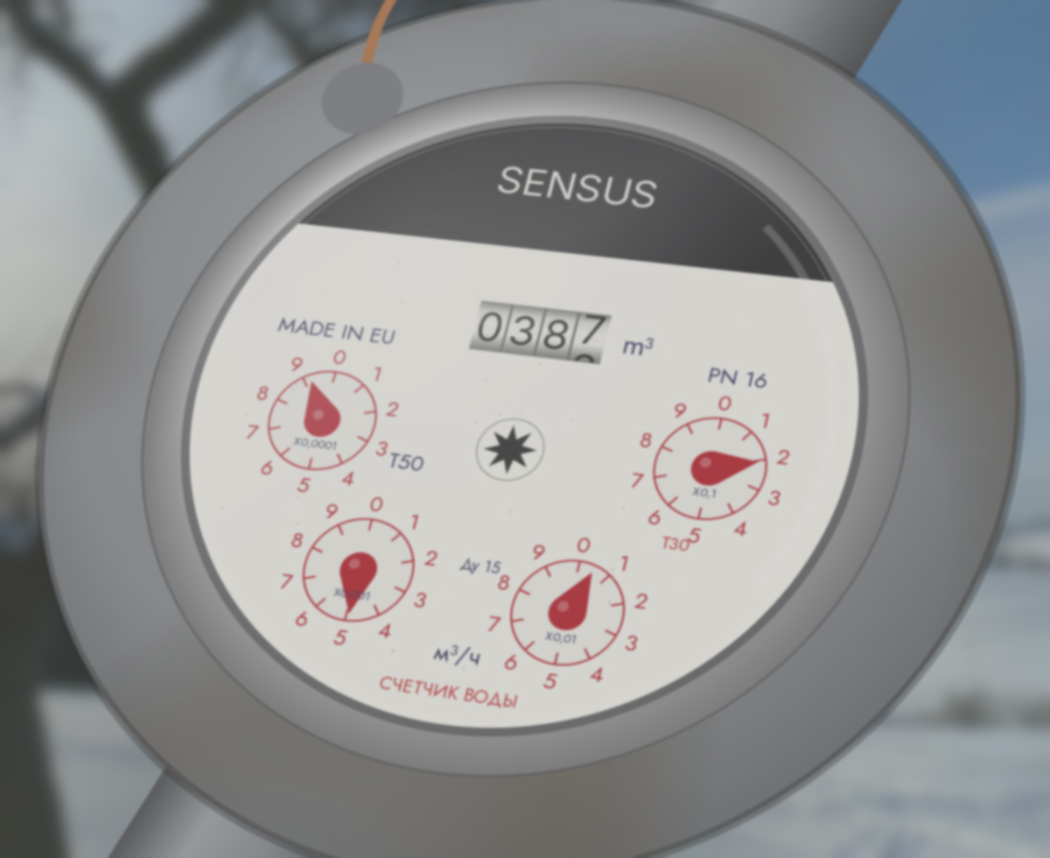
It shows 387.2049 m³
